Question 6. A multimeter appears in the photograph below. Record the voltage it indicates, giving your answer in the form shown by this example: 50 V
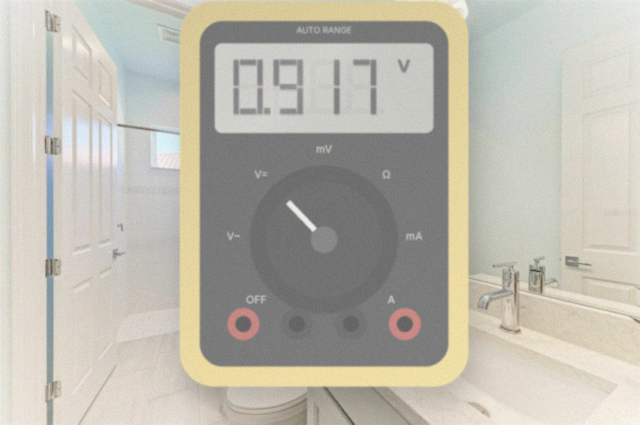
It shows 0.917 V
